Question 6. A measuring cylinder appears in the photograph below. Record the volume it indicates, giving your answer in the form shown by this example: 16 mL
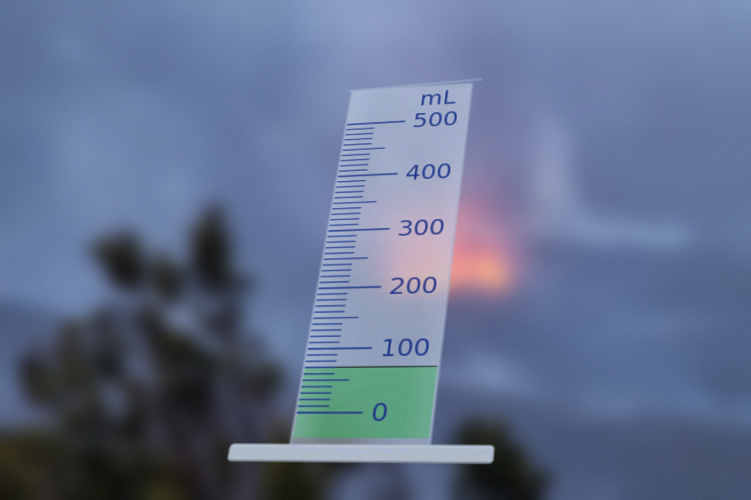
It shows 70 mL
